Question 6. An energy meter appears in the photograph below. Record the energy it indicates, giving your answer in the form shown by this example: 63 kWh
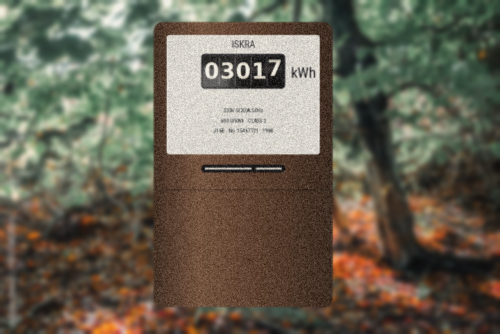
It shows 3017 kWh
